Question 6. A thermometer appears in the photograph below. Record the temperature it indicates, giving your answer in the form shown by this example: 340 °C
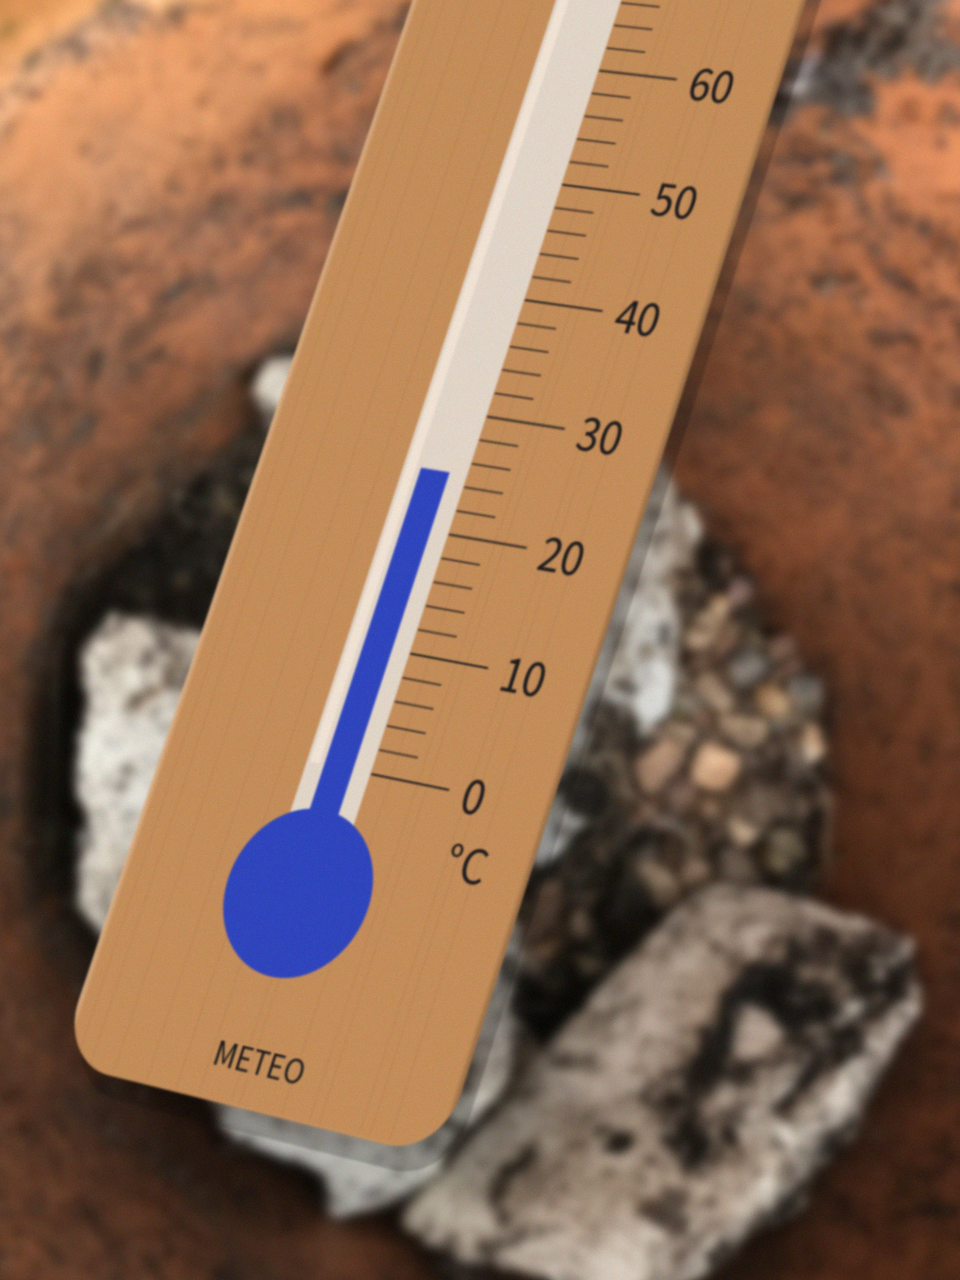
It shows 25 °C
